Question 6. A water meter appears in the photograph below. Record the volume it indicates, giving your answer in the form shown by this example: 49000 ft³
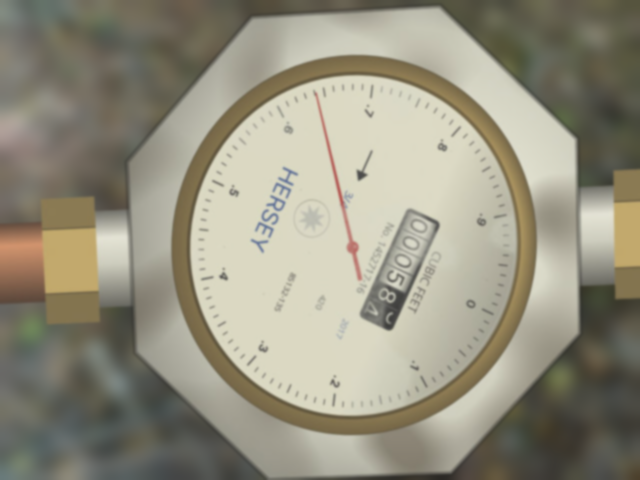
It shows 583.64 ft³
